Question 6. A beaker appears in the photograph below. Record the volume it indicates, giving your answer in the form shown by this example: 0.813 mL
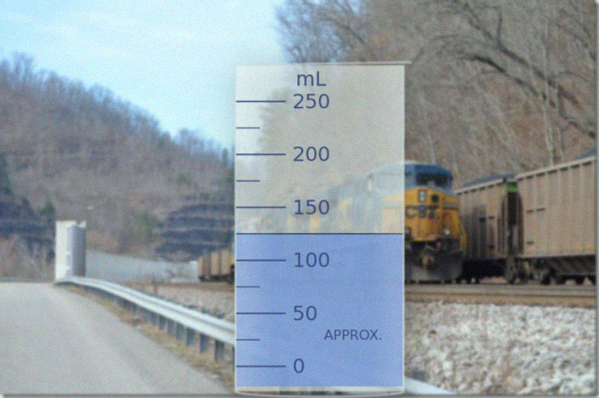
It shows 125 mL
